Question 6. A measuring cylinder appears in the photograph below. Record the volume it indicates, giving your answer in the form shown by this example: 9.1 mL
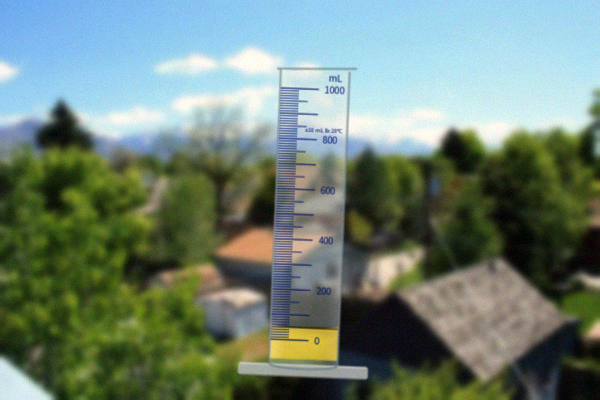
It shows 50 mL
